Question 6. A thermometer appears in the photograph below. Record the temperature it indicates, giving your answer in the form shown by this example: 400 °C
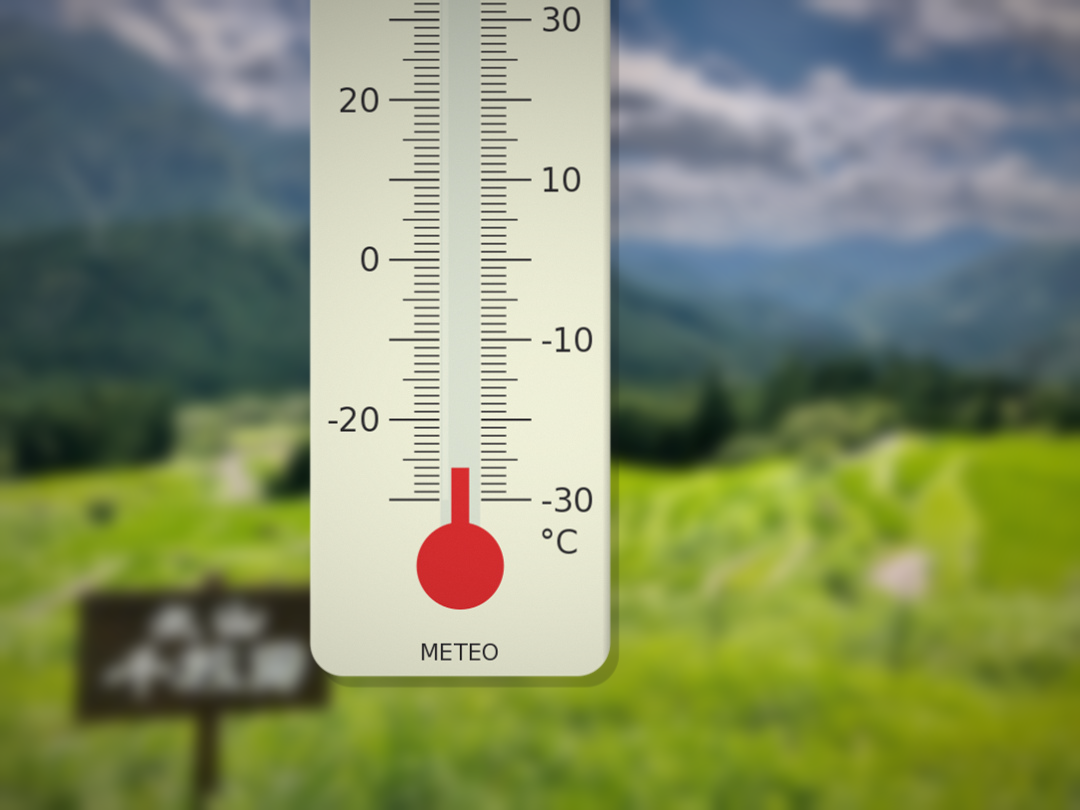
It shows -26 °C
